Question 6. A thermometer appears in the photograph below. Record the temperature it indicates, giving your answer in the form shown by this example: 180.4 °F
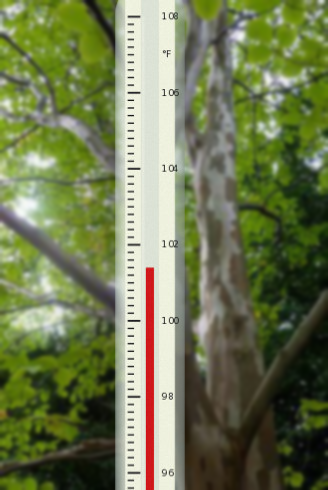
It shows 101.4 °F
